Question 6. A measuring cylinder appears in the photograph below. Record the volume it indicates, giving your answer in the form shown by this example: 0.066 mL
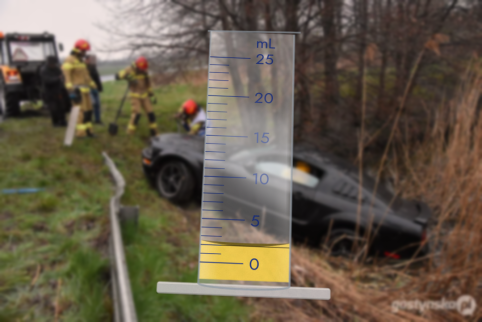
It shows 2 mL
